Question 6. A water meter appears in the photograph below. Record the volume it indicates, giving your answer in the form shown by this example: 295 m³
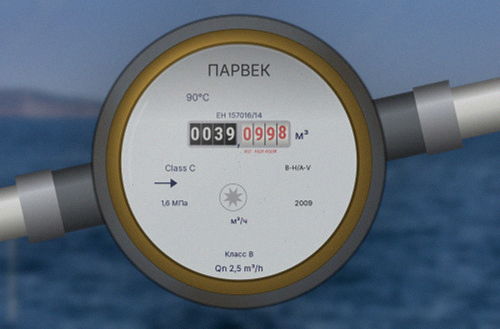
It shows 39.0998 m³
